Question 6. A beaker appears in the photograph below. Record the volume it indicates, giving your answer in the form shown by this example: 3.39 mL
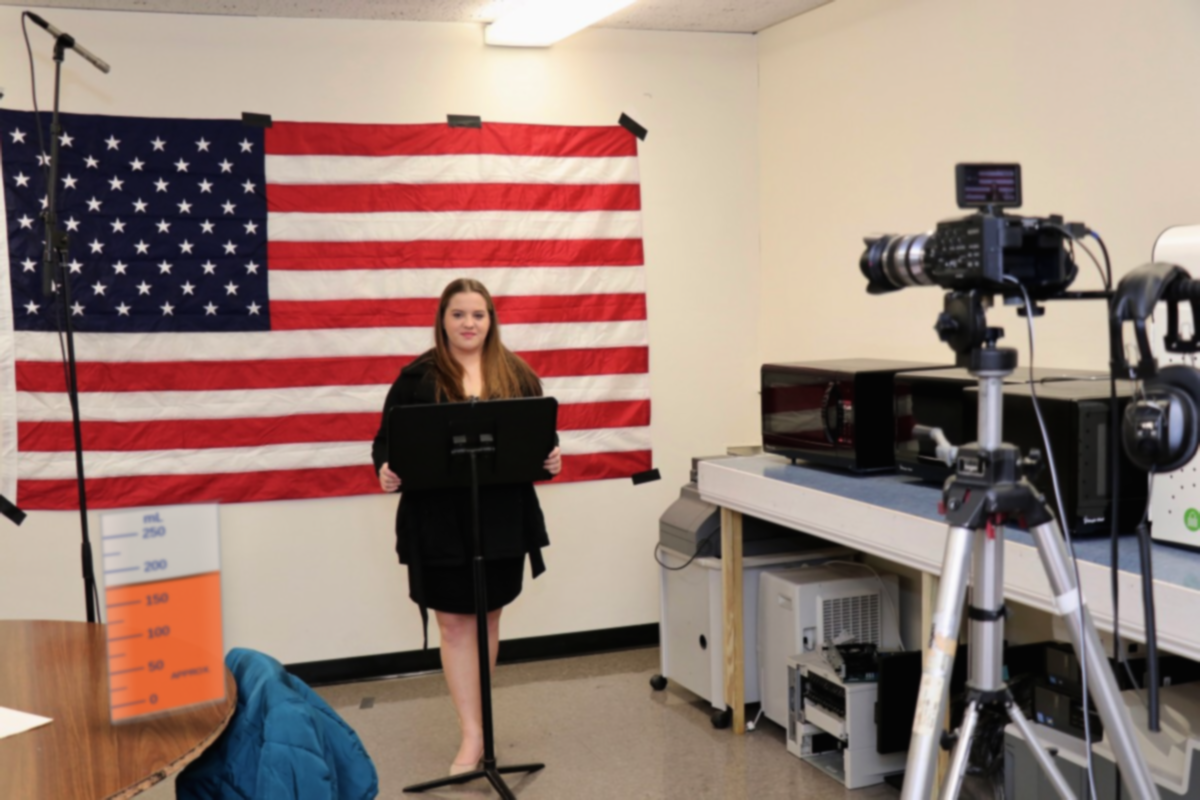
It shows 175 mL
